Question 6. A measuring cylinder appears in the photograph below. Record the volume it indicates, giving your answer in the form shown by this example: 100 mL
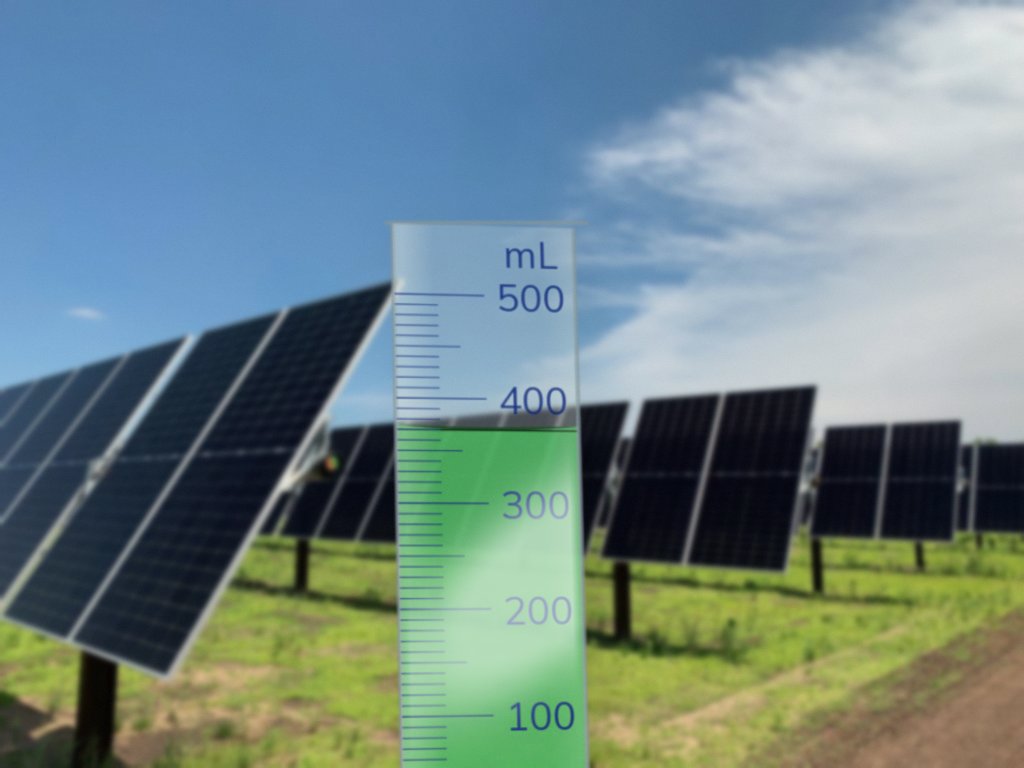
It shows 370 mL
